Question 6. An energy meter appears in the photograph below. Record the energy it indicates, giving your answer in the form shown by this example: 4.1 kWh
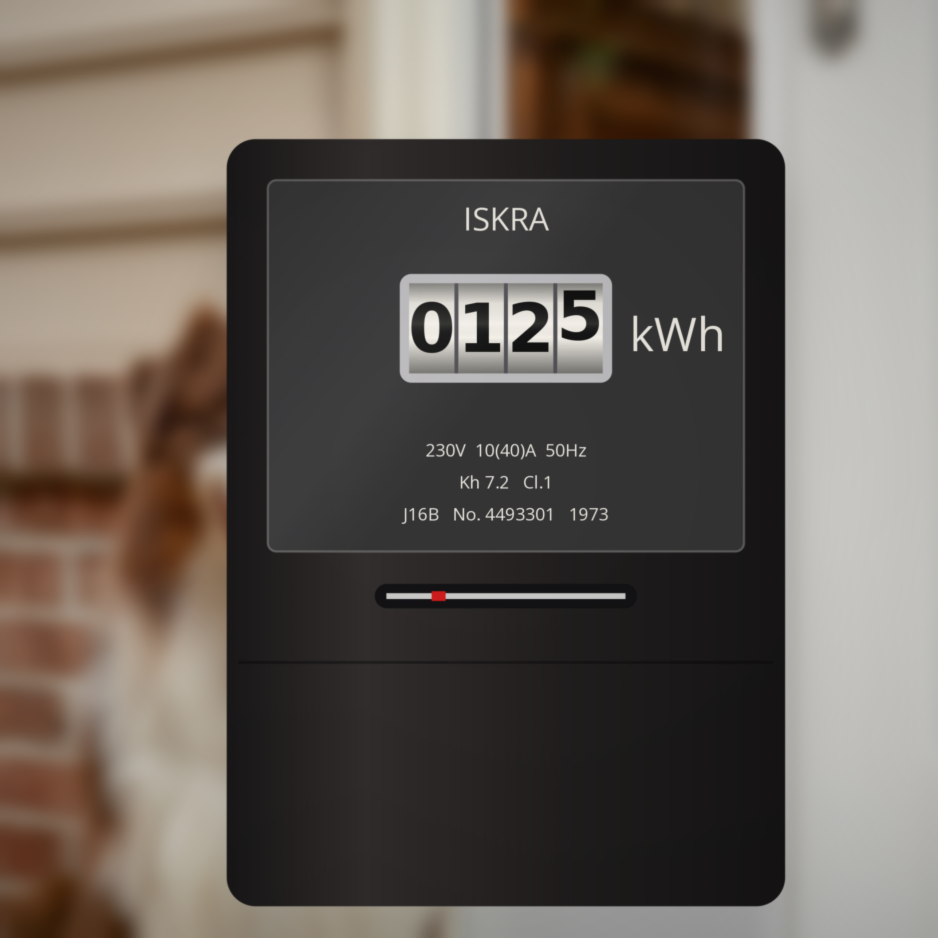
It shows 125 kWh
